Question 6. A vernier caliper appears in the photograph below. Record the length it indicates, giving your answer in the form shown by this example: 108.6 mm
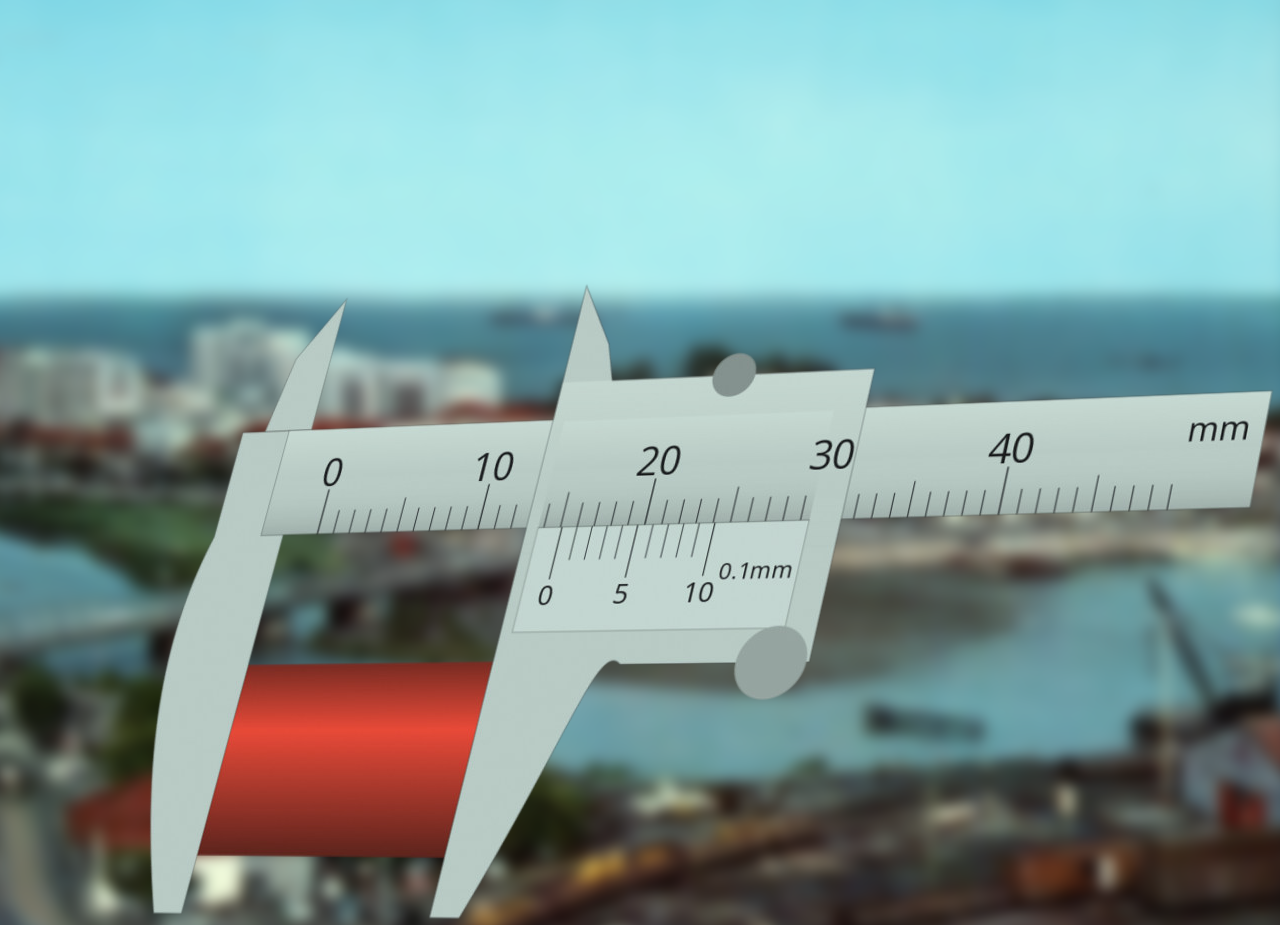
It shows 15.1 mm
